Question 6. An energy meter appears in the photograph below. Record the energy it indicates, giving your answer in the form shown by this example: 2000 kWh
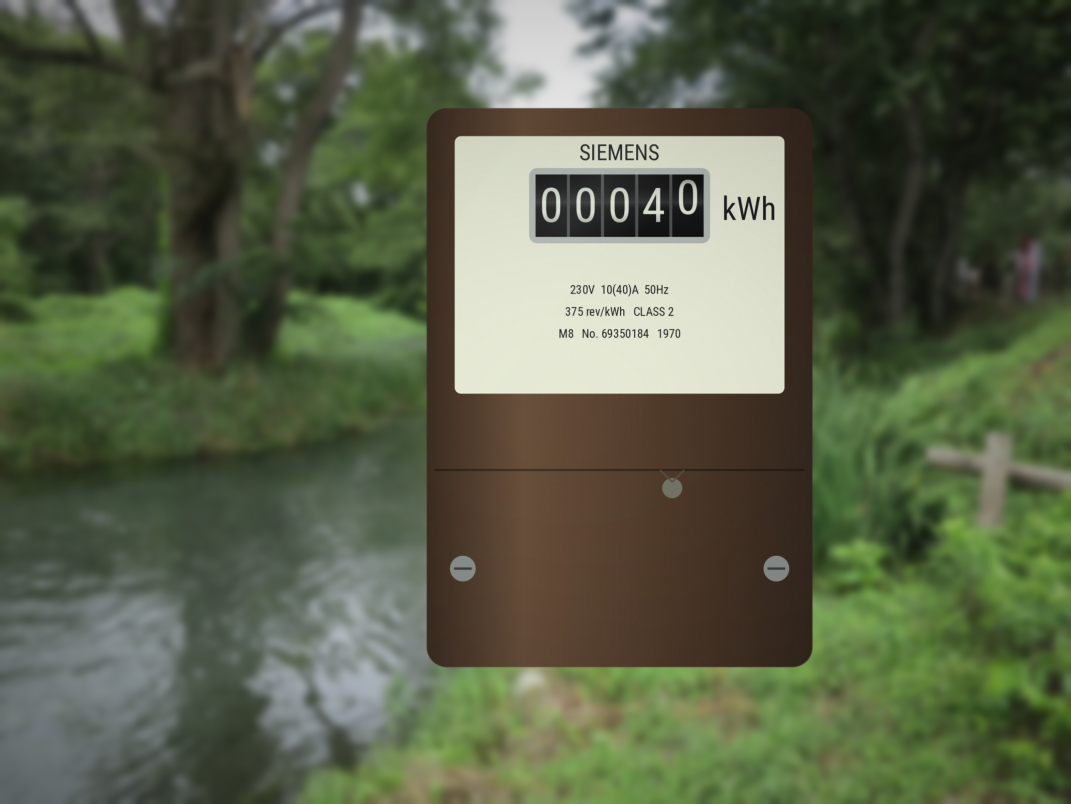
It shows 40 kWh
